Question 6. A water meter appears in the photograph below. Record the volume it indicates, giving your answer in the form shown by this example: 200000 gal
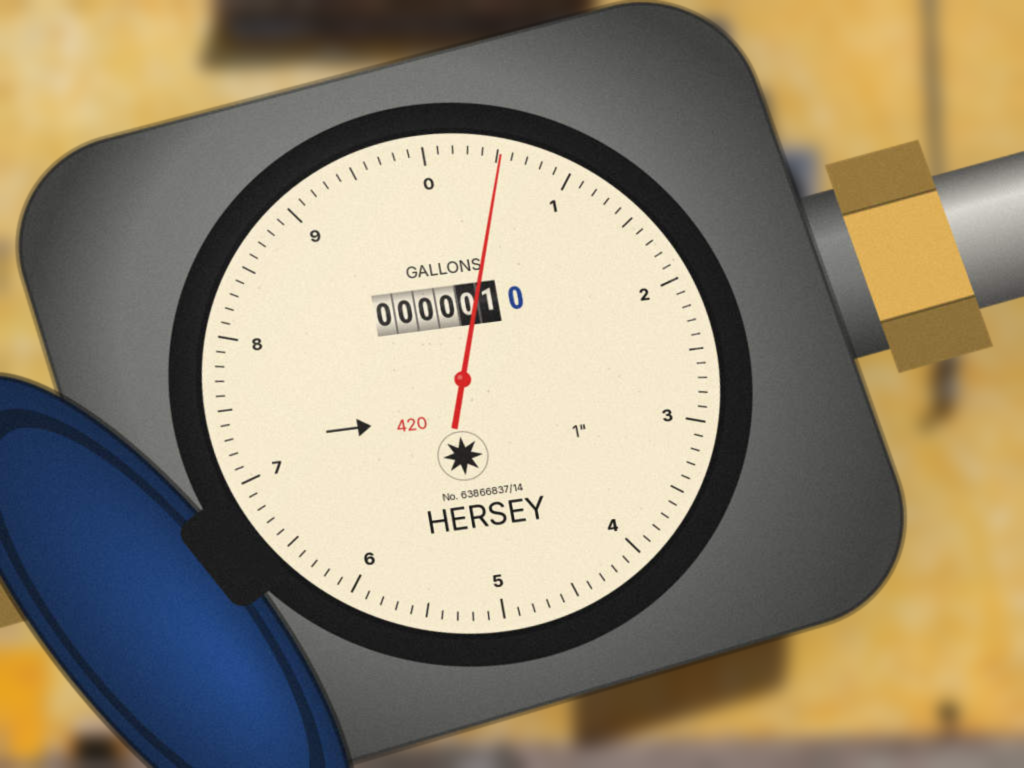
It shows 10.5 gal
